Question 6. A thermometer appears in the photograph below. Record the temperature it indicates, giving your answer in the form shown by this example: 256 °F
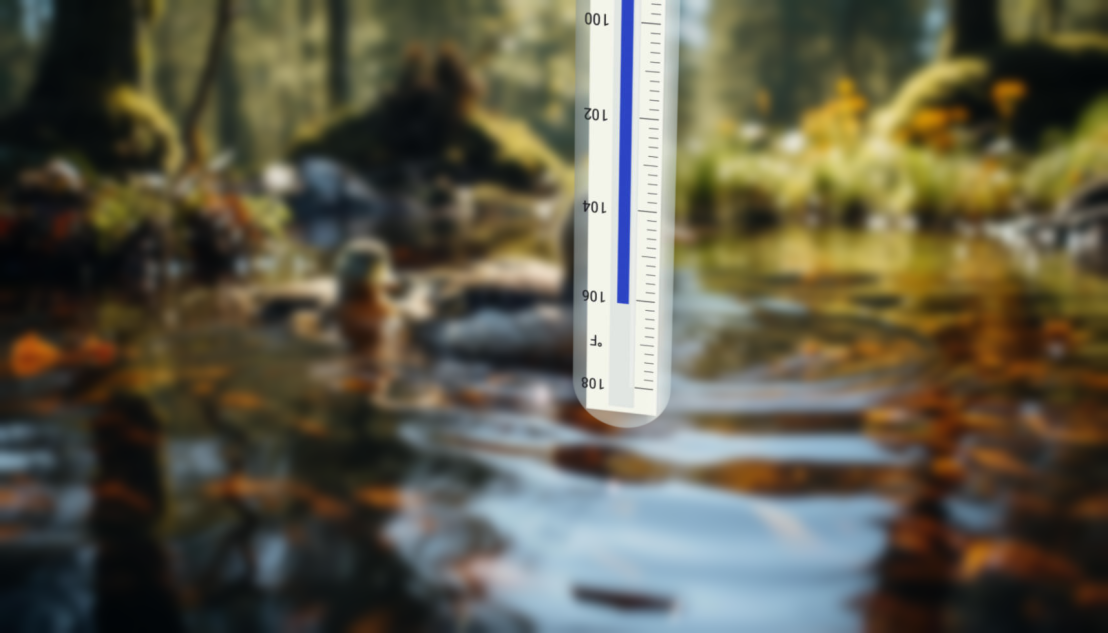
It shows 106.1 °F
